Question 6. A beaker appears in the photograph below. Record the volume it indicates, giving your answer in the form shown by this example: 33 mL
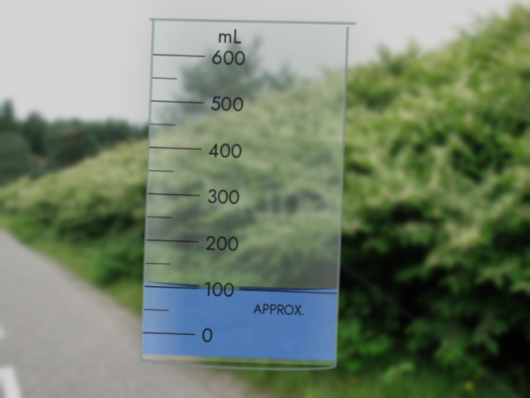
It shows 100 mL
